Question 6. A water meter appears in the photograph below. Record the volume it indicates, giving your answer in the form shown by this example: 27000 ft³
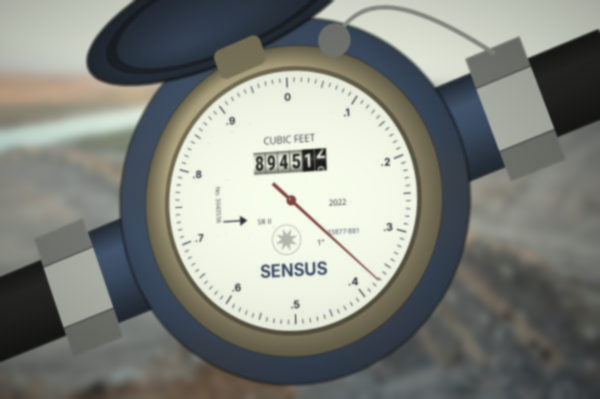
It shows 894512.37 ft³
